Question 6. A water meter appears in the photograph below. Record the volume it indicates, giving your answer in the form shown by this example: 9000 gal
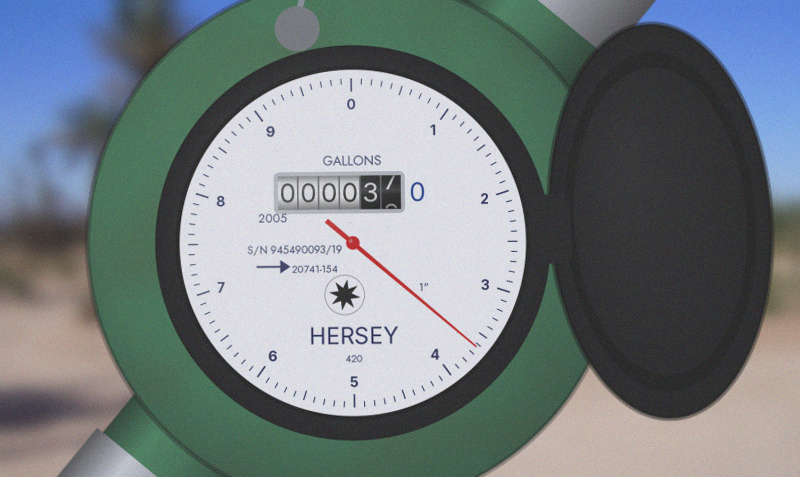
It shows 373.6 gal
